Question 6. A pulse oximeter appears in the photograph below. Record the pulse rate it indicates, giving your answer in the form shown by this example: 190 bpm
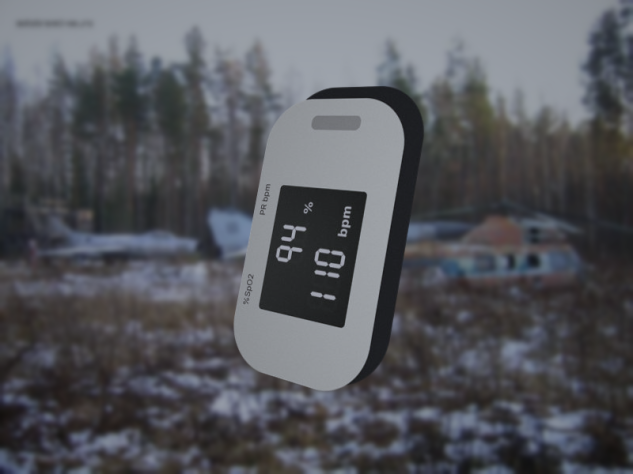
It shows 110 bpm
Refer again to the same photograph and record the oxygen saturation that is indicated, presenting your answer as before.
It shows 94 %
